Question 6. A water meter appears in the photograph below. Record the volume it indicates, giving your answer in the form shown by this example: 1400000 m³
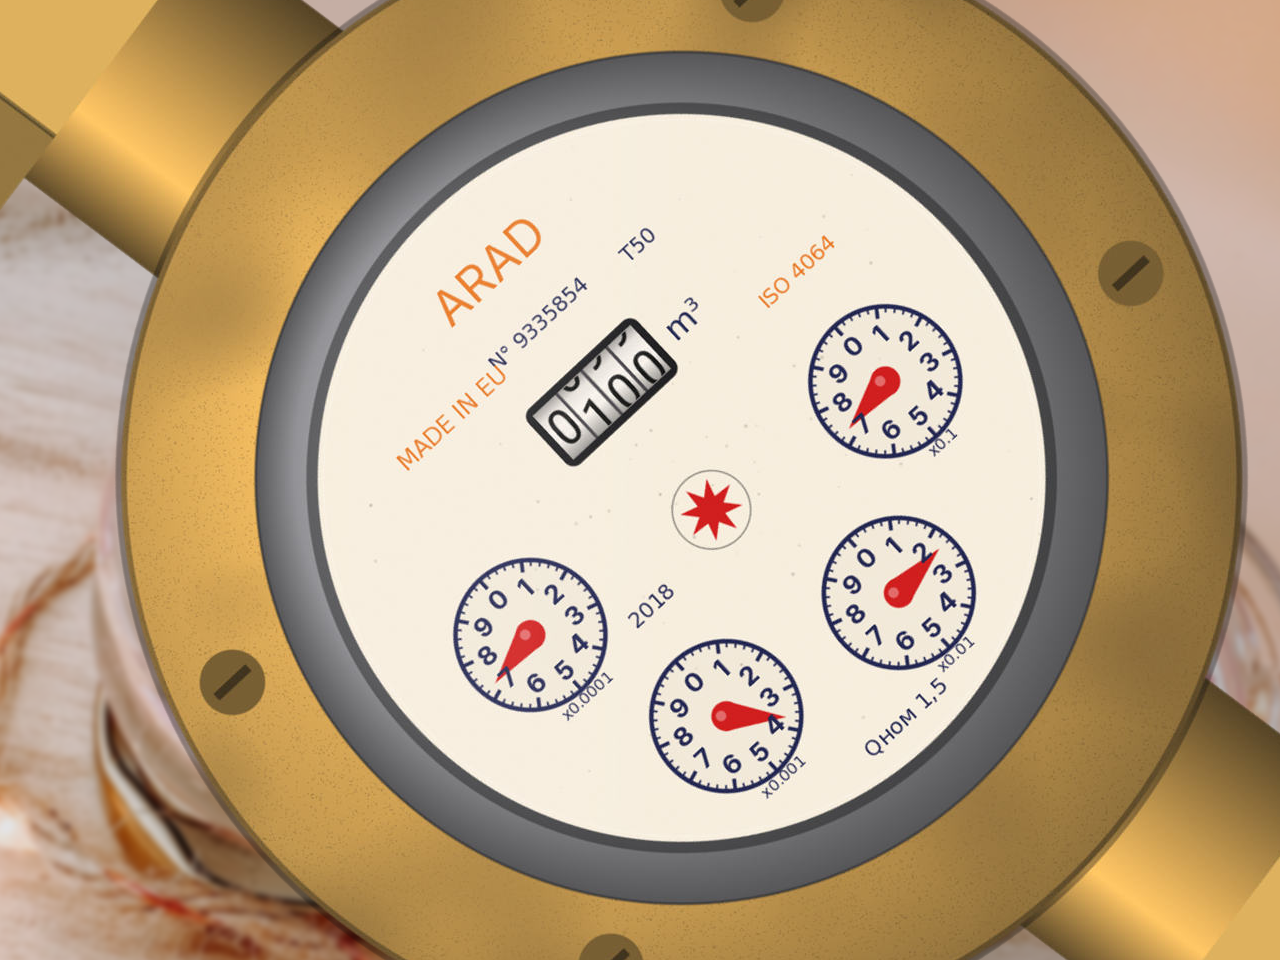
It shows 99.7237 m³
